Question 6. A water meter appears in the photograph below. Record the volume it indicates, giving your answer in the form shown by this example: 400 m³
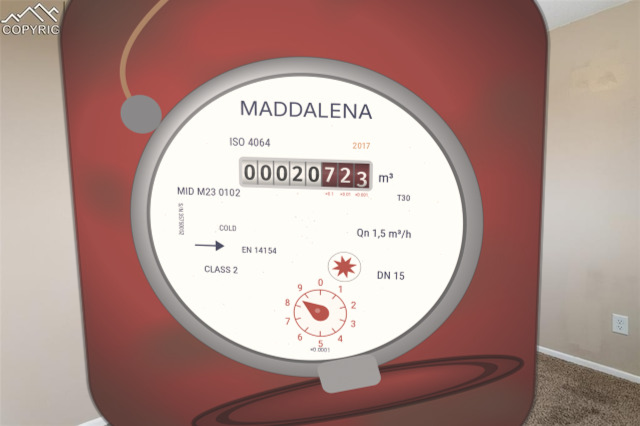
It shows 20.7228 m³
